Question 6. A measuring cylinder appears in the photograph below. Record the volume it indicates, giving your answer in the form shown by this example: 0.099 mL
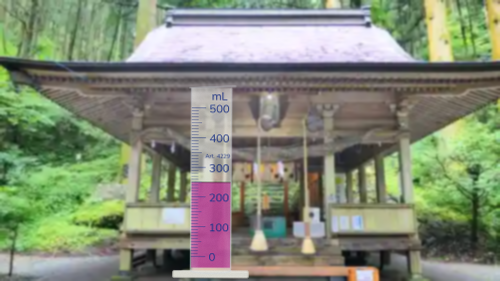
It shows 250 mL
